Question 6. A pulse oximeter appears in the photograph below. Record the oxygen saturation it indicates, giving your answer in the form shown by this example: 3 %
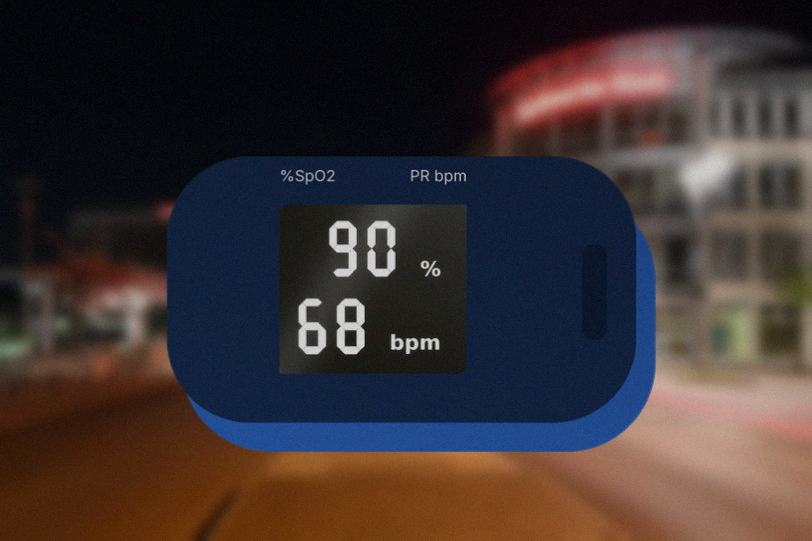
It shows 90 %
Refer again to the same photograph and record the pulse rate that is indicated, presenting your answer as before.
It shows 68 bpm
